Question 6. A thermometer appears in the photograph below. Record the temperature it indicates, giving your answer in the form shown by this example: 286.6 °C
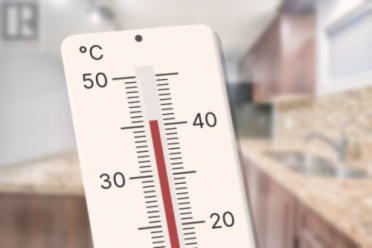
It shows 41 °C
